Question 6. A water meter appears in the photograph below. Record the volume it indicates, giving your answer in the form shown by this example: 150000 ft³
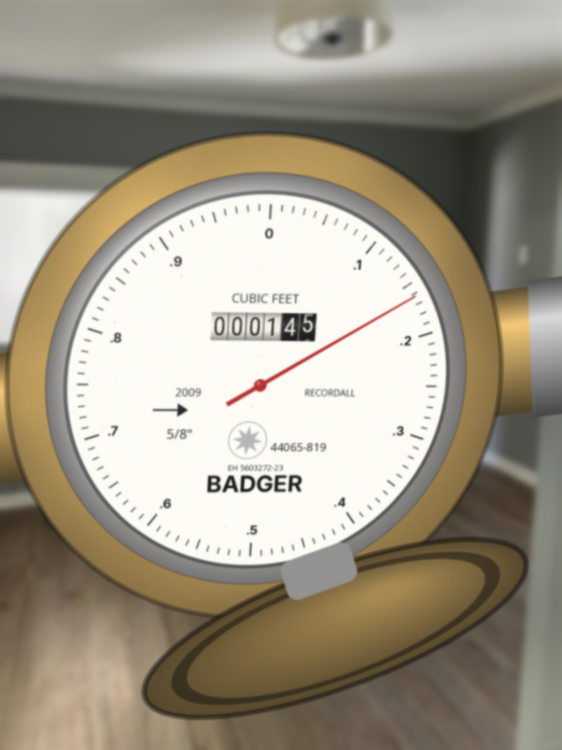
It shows 145.16 ft³
